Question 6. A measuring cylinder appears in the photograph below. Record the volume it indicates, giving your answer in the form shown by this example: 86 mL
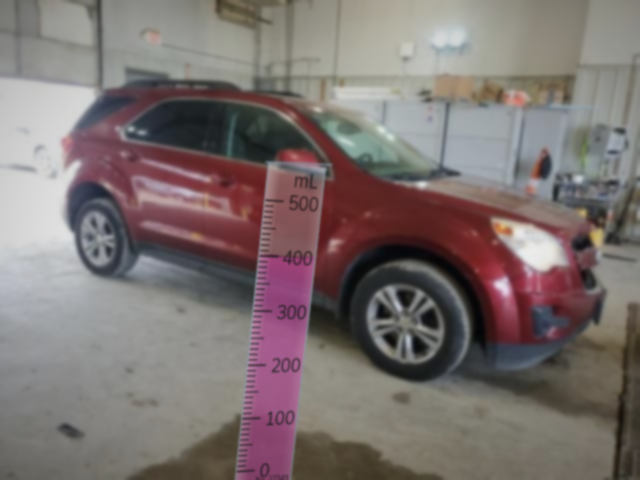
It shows 400 mL
